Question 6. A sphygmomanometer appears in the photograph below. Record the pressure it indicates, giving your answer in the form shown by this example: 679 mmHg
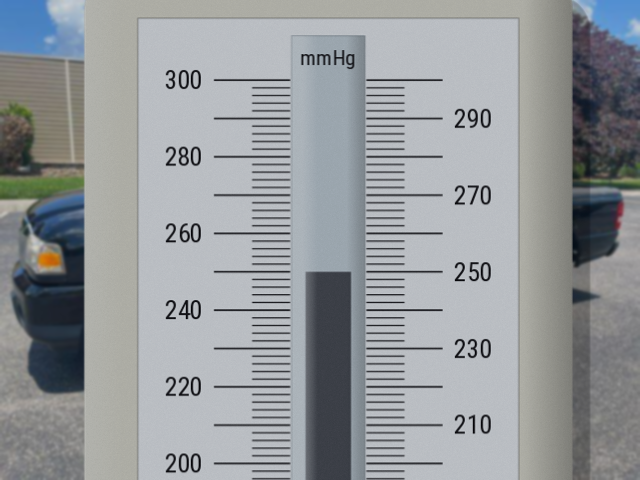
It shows 250 mmHg
